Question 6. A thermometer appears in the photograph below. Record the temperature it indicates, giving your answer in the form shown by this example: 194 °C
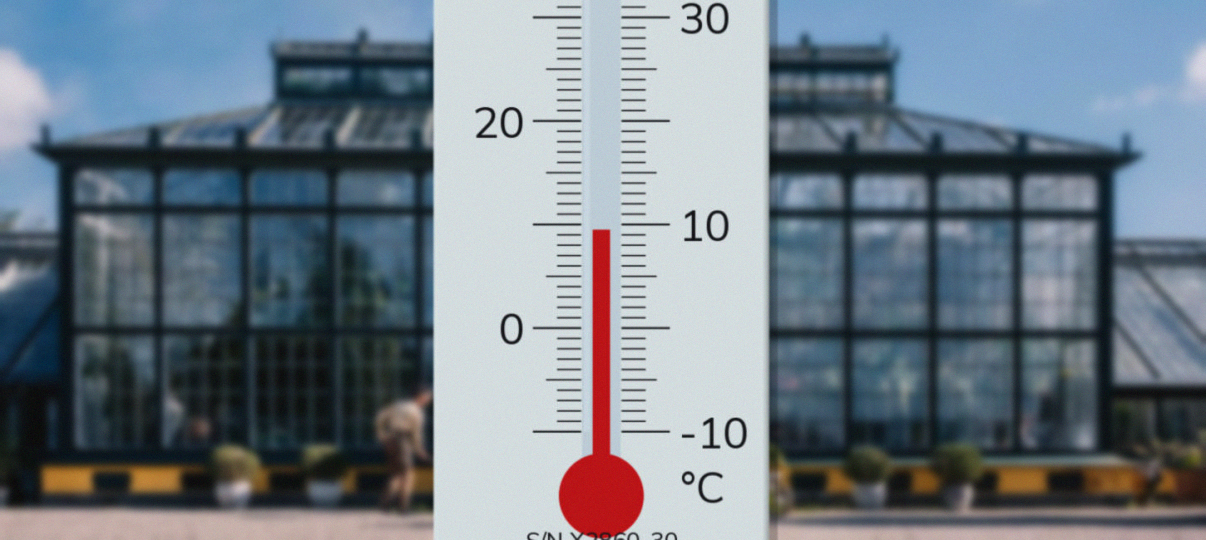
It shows 9.5 °C
